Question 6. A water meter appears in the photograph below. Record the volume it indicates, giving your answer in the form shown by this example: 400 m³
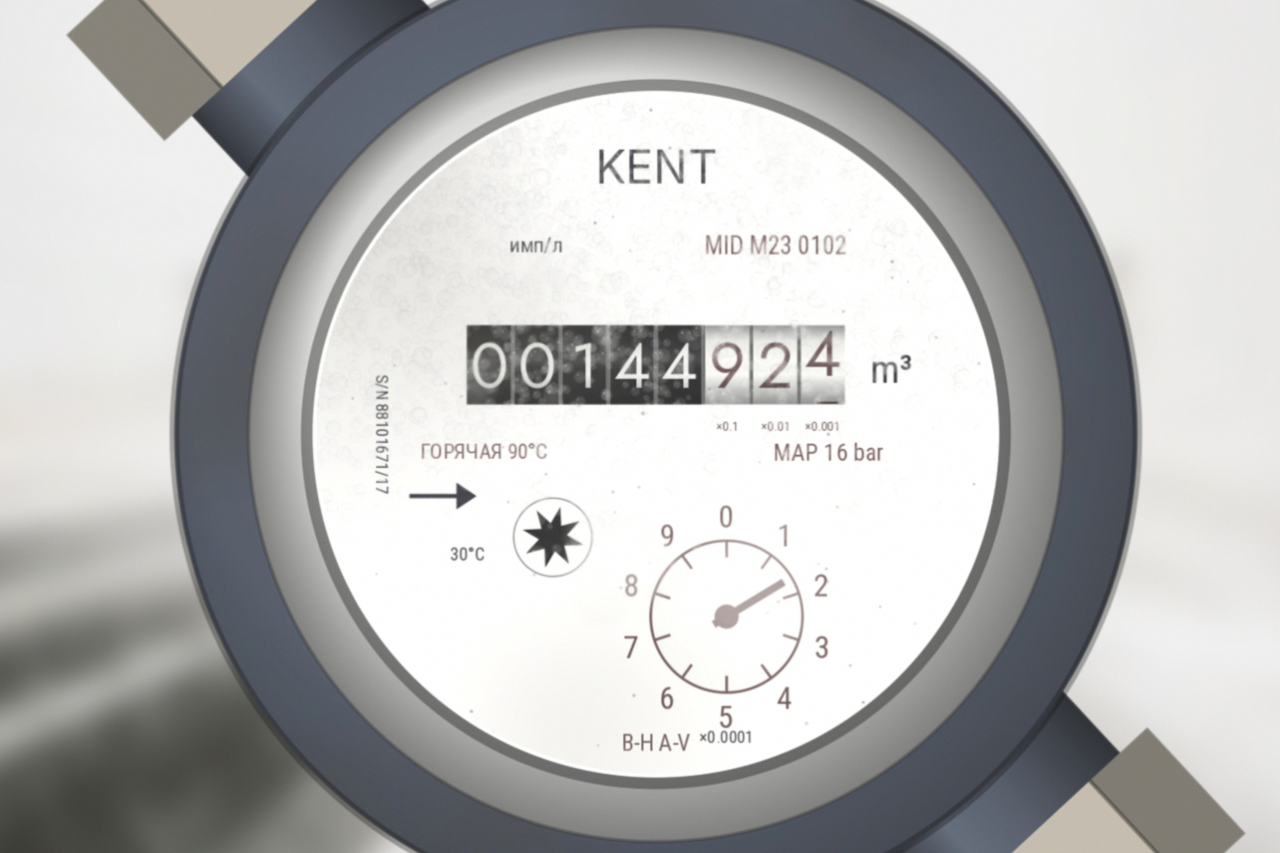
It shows 144.9241 m³
